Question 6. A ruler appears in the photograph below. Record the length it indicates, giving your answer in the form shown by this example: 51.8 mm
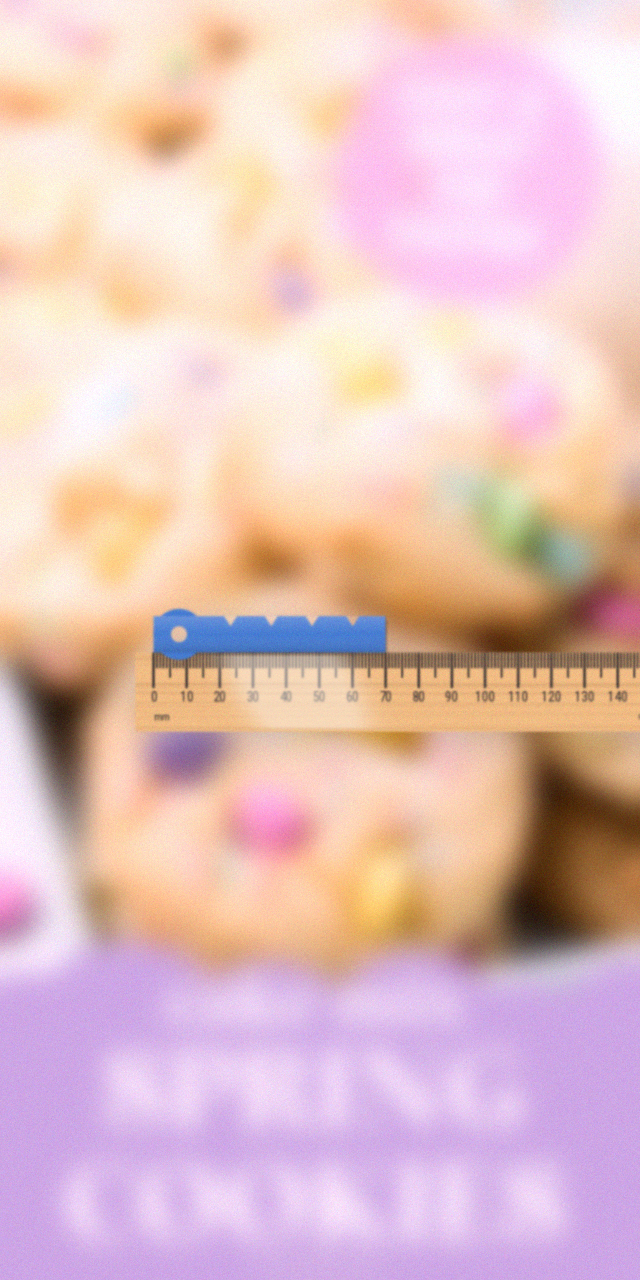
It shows 70 mm
